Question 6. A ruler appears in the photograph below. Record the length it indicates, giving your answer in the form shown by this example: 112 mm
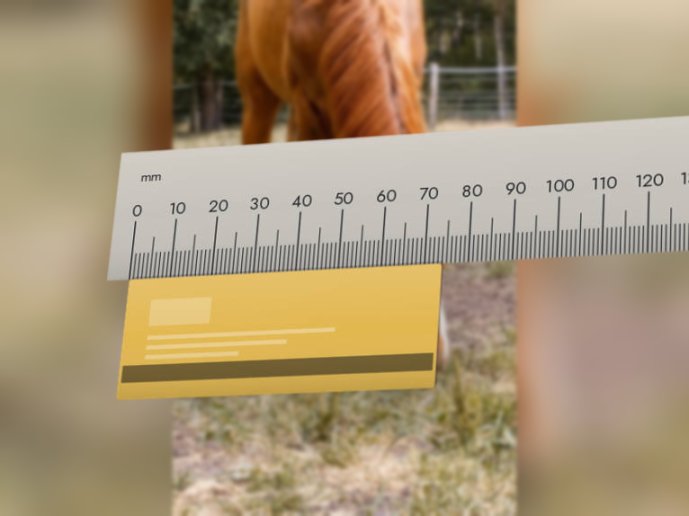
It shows 74 mm
